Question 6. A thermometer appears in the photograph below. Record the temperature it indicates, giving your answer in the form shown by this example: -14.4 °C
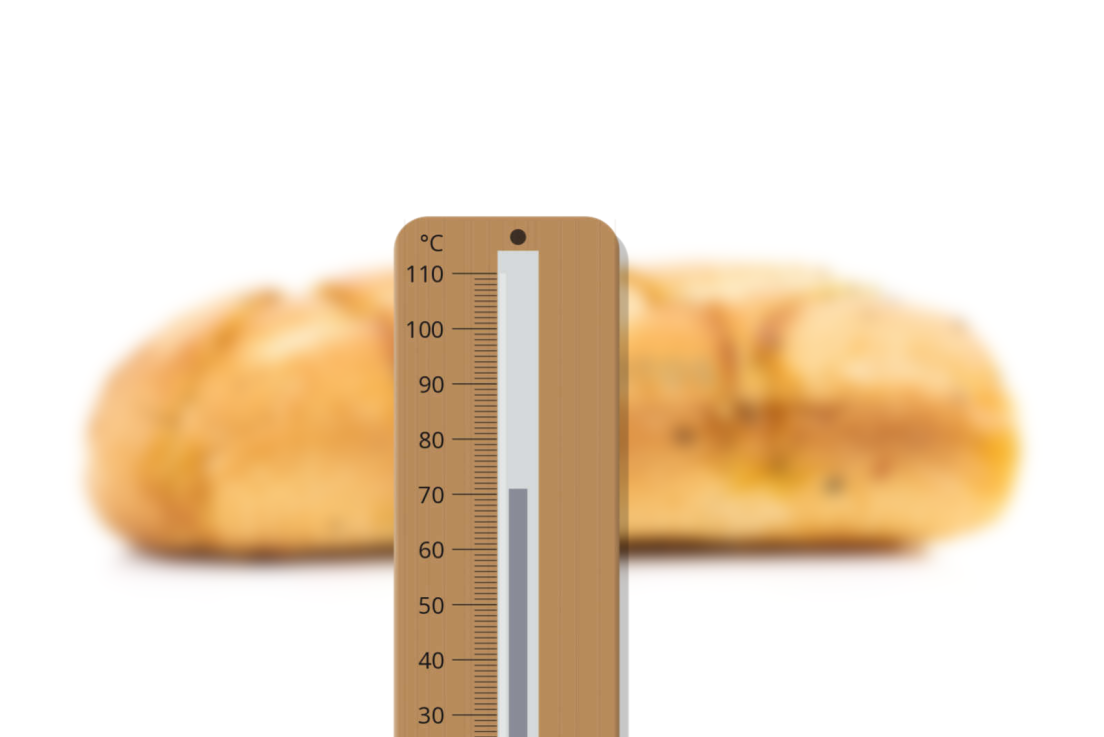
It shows 71 °C
